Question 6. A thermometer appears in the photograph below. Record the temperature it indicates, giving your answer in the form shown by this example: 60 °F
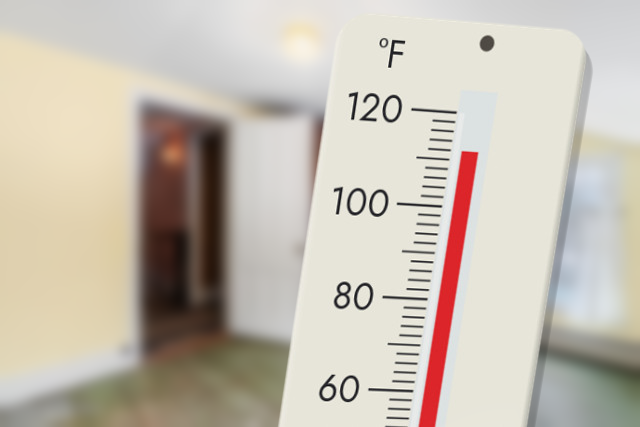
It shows 112 °F
